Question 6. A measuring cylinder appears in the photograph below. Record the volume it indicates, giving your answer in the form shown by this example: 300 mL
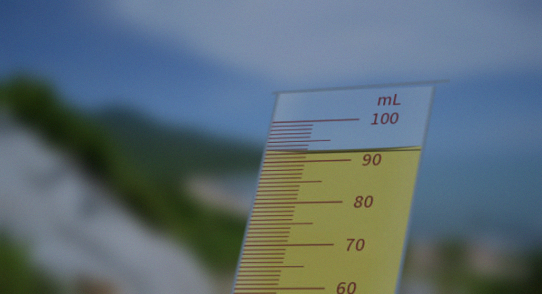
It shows 92 mL
